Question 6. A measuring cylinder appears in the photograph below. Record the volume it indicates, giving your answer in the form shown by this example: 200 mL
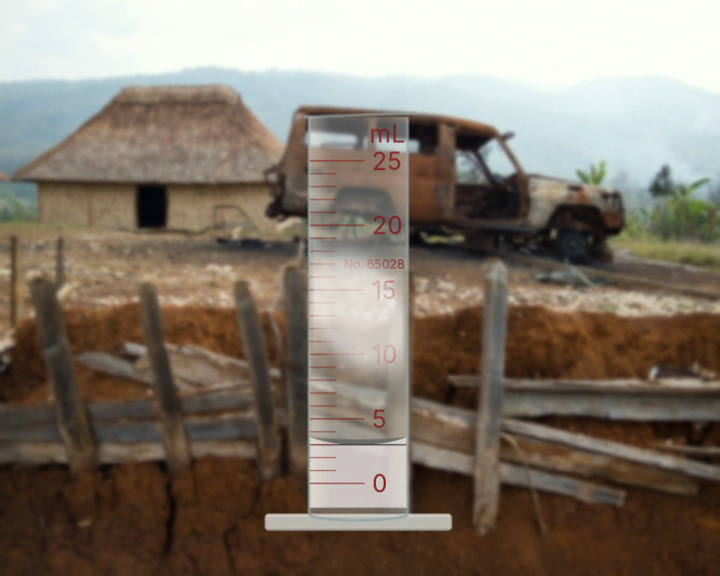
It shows 3 mL
